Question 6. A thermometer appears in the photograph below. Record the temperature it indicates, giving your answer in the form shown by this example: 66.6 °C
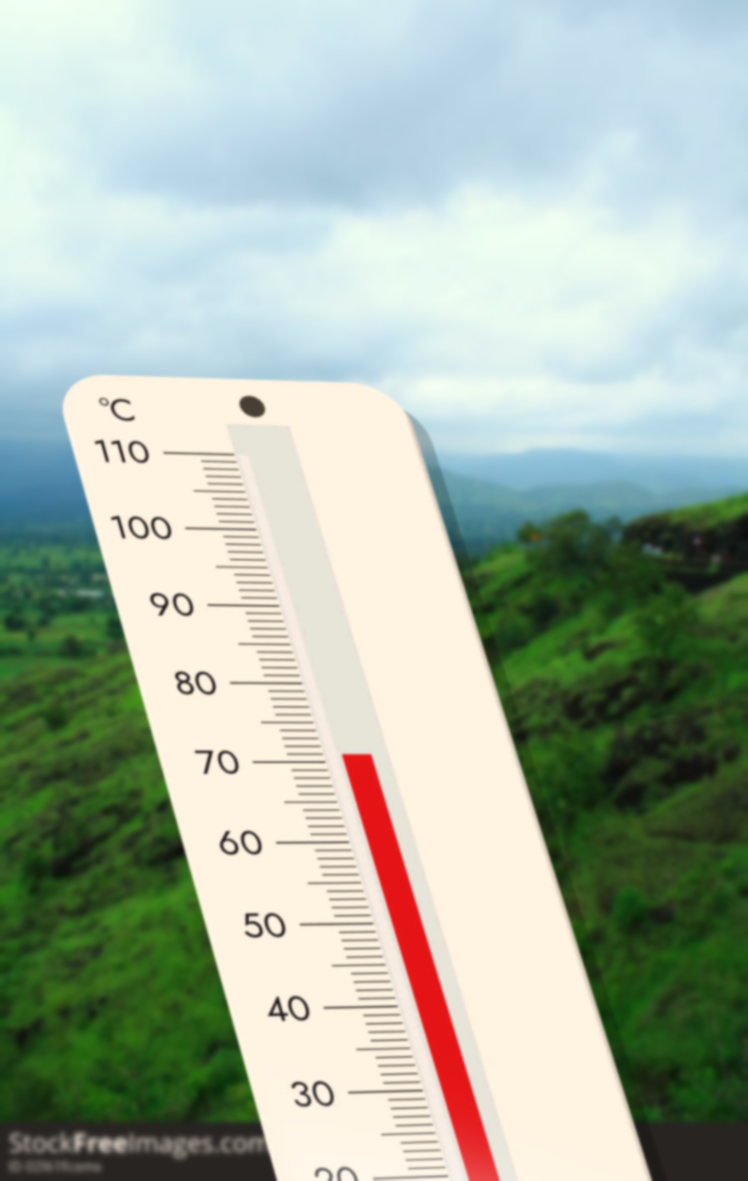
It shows 71 °C
